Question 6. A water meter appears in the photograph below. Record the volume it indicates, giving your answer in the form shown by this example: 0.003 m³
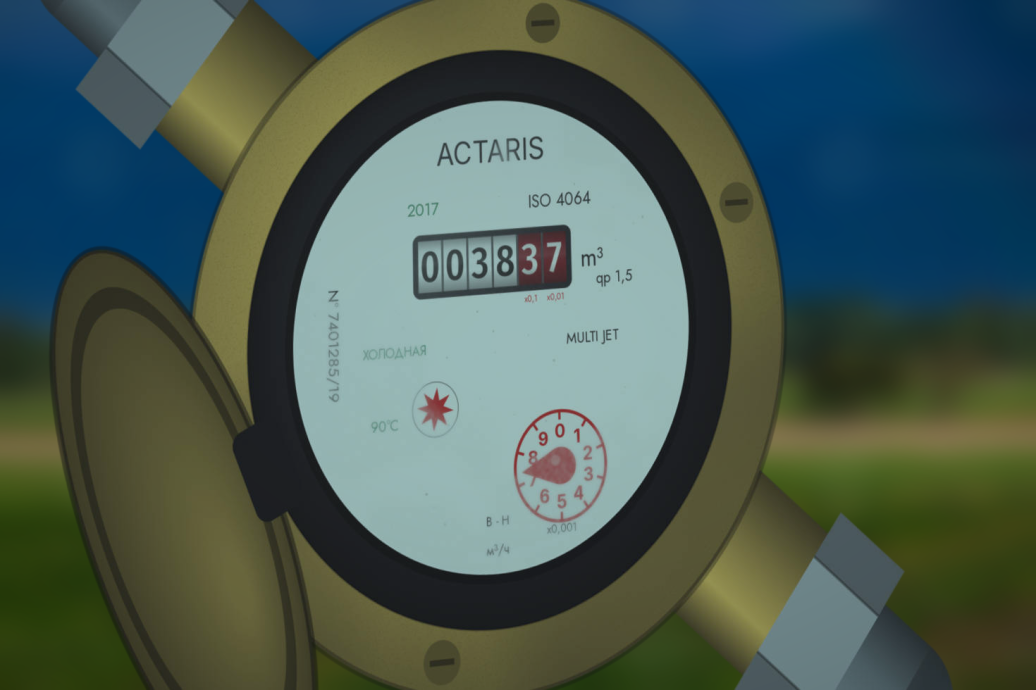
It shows 38.377 m³
